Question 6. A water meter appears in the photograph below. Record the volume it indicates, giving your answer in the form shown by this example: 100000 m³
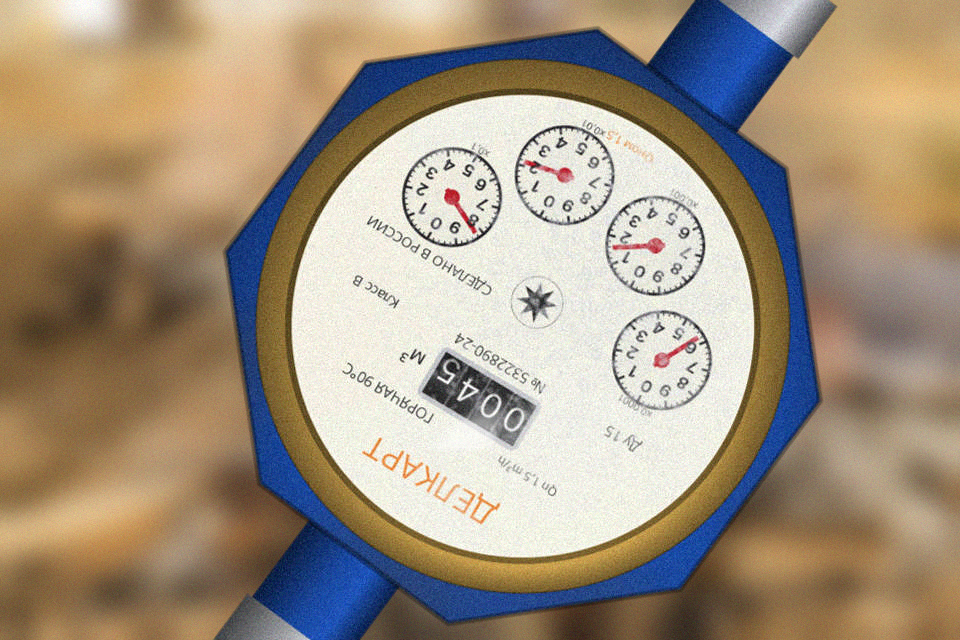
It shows 44.8215 m³
